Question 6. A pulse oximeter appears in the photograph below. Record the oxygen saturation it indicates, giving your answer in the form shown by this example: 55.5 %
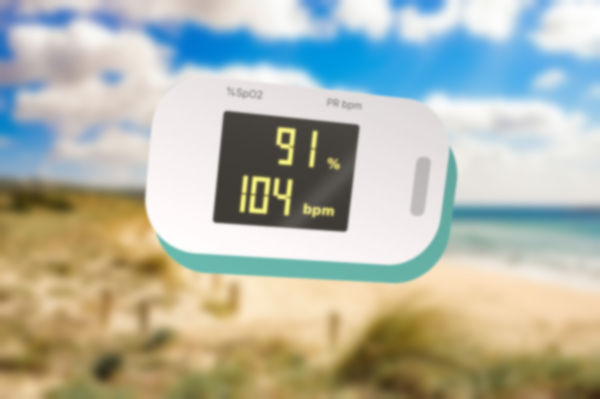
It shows 91 %
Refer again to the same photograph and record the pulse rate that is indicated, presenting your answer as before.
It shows 104 bpm
